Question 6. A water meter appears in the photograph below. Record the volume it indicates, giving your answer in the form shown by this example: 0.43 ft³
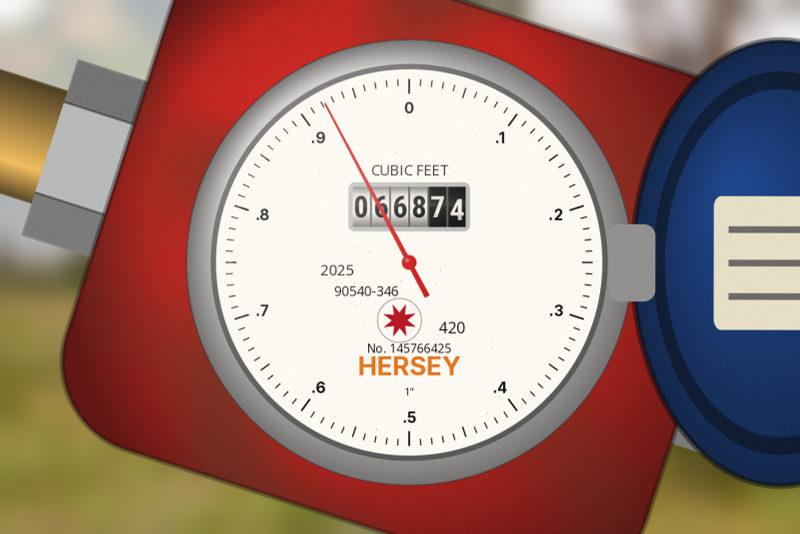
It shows 66873.92 ft³
